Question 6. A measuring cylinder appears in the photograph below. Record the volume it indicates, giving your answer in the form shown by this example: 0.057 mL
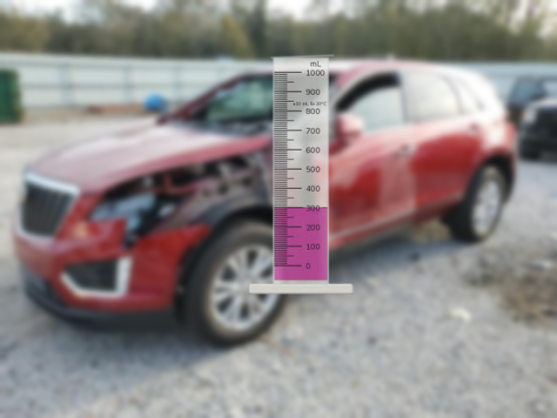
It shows 300 mL
